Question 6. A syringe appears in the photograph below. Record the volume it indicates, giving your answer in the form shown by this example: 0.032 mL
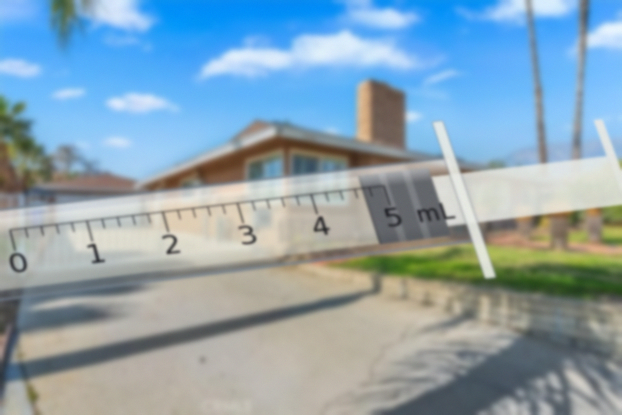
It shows 4.7 mL
